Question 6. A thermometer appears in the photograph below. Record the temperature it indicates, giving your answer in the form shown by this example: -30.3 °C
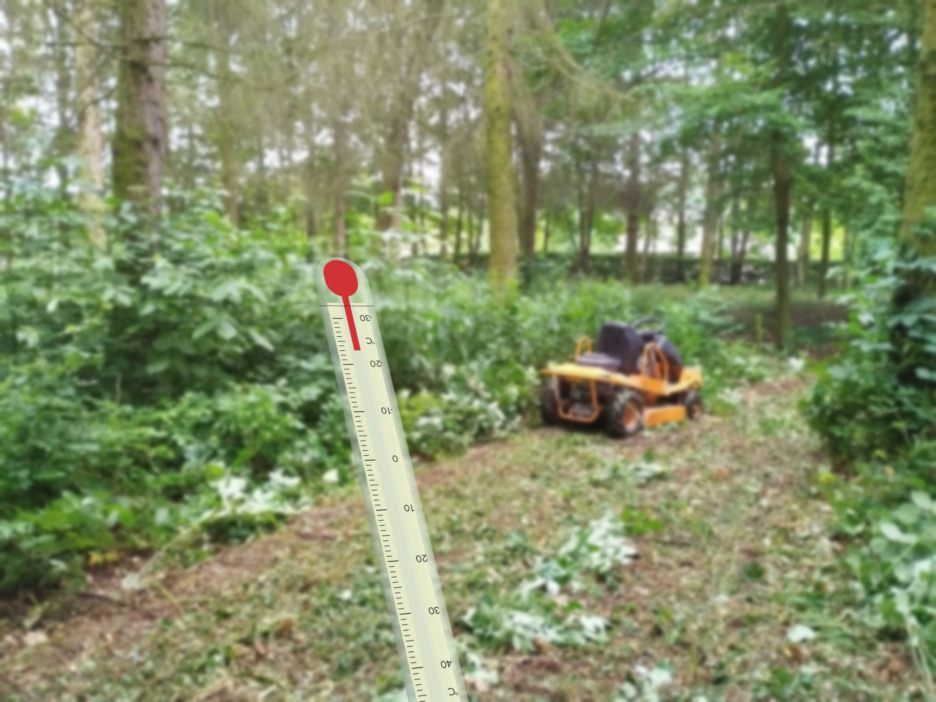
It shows -23 °C
